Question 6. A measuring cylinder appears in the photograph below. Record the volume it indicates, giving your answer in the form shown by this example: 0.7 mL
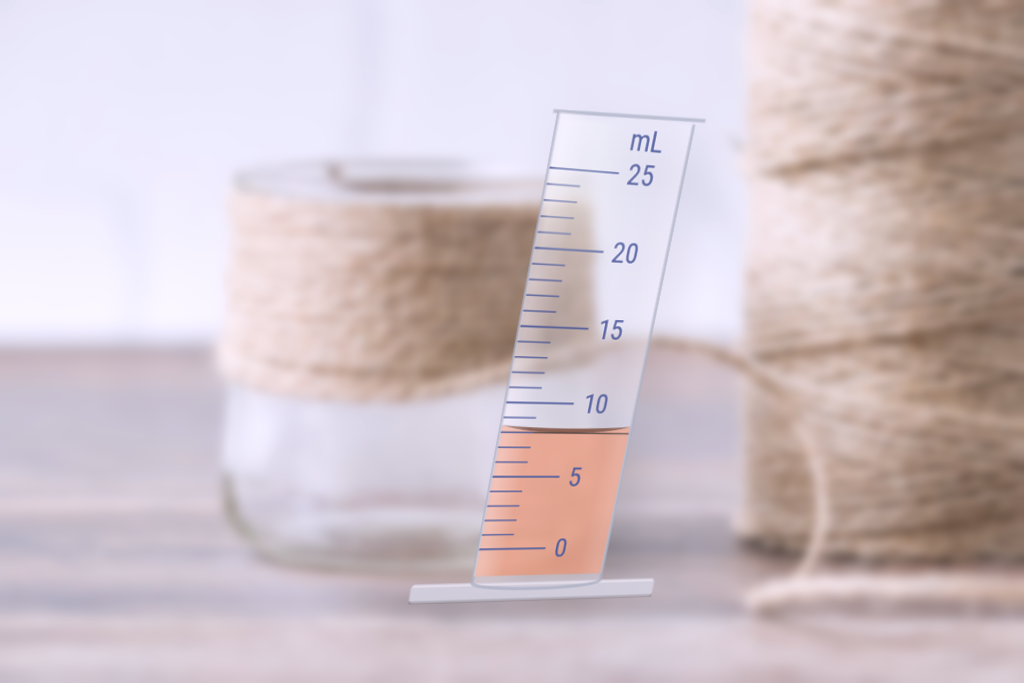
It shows 8 mL
